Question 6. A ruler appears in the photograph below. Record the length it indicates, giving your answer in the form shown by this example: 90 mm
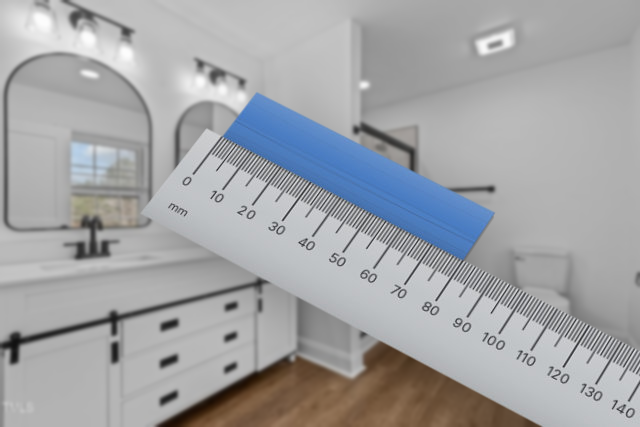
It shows 80 mm
